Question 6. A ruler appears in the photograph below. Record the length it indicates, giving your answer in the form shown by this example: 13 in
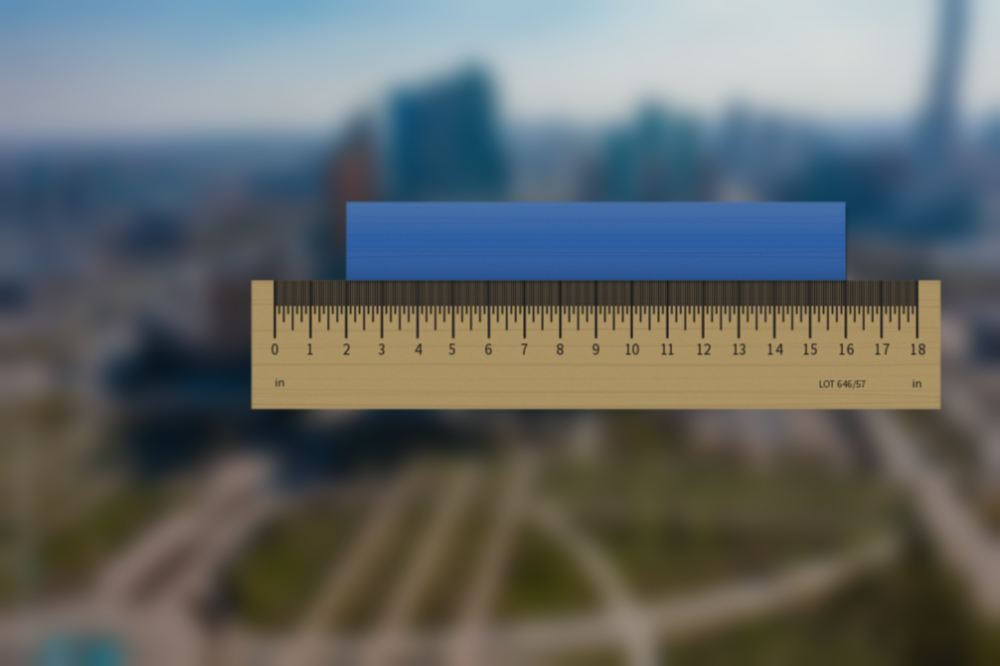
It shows 14 in
